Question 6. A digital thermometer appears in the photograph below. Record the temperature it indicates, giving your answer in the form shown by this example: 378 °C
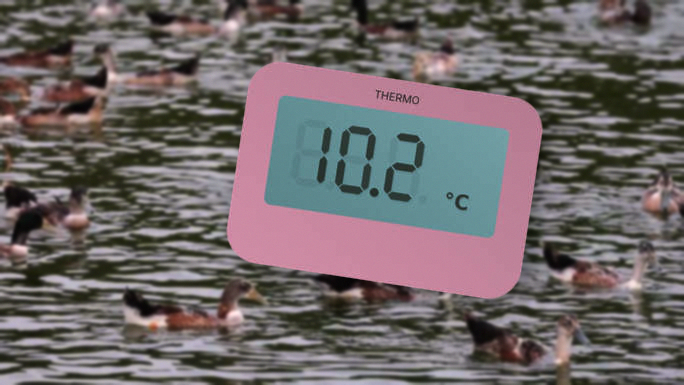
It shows 10.2 °C
